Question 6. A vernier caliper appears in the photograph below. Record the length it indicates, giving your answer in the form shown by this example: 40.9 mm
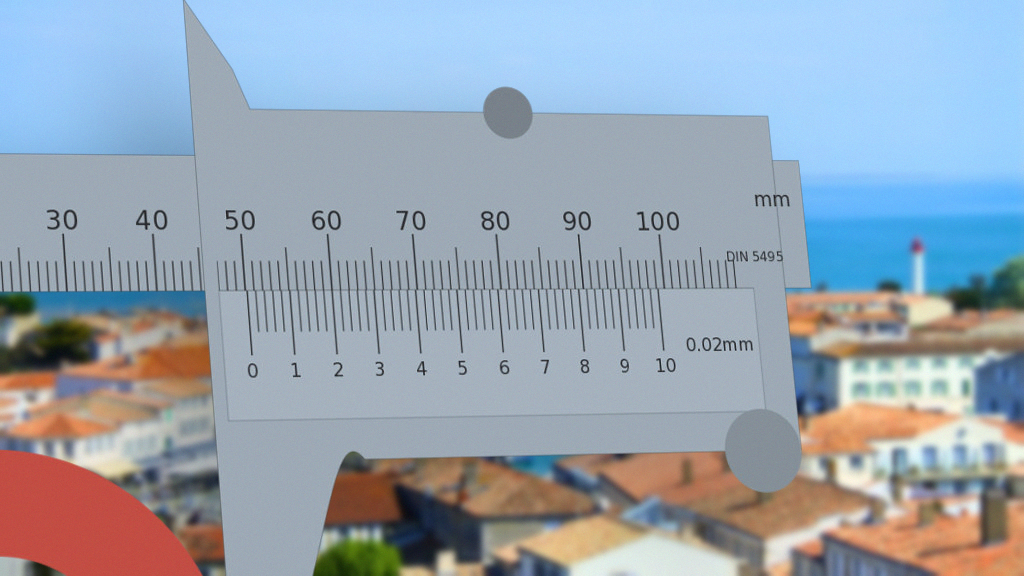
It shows 50.2 mm
